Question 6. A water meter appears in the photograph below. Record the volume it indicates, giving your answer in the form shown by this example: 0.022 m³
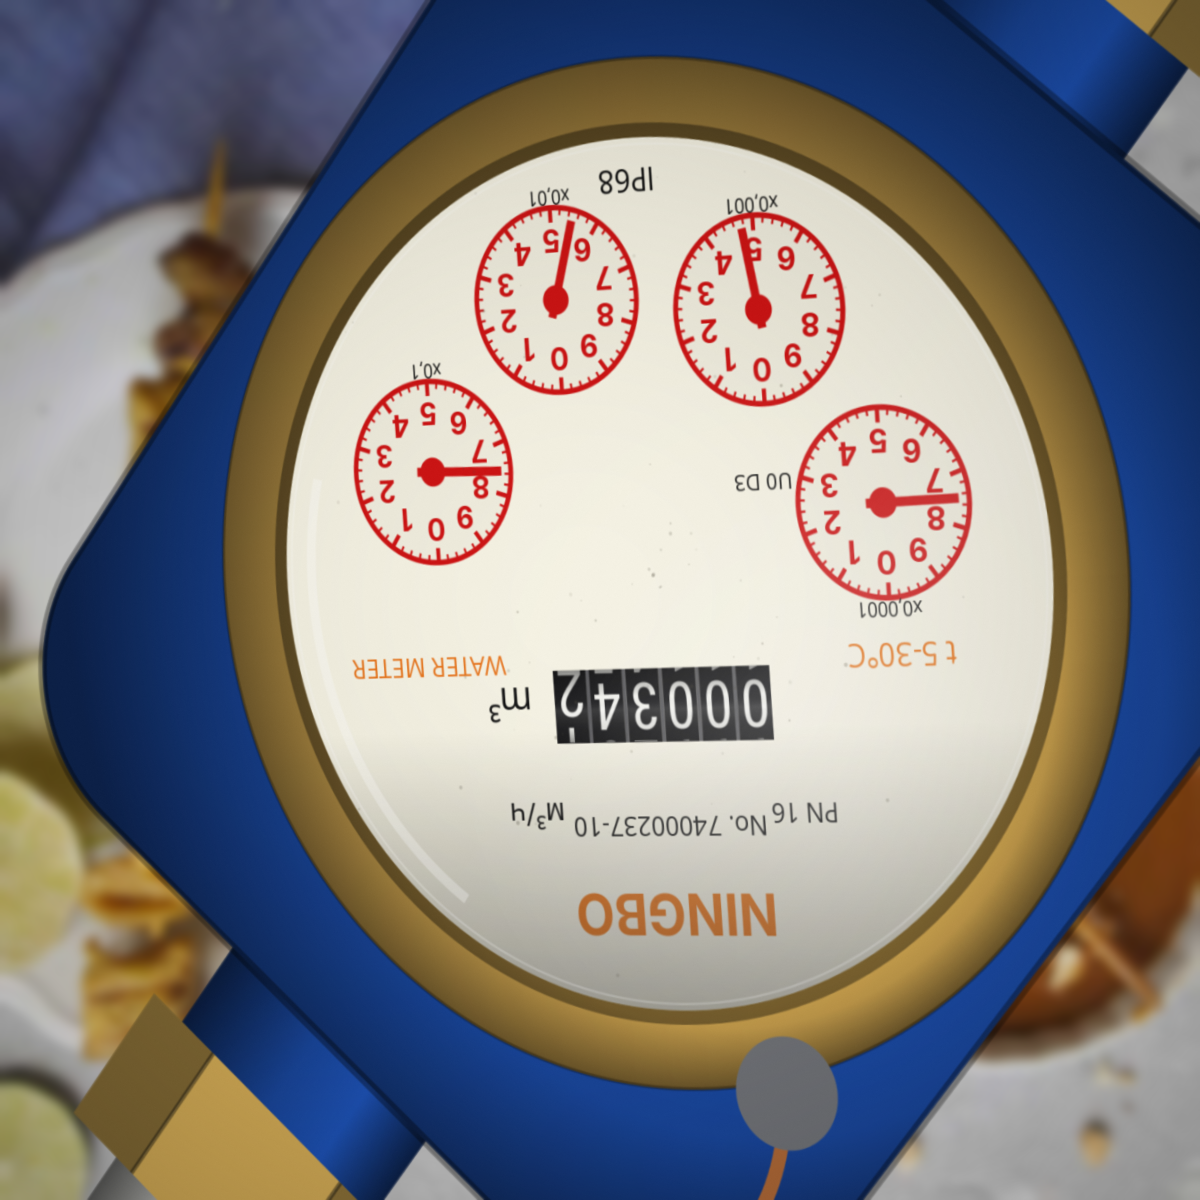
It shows 341.7547 m³
